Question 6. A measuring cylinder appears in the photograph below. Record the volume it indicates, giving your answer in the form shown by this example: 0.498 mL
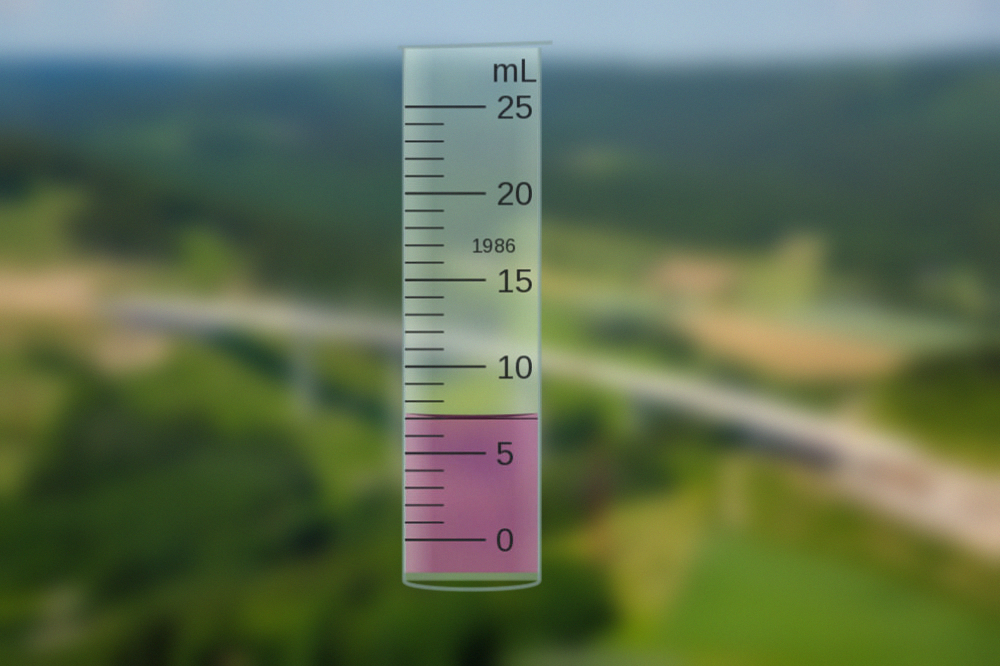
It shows 7 mL
